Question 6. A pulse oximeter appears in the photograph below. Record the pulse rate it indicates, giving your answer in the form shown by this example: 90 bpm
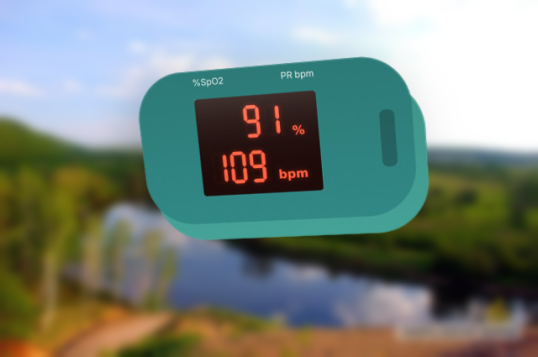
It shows 109 bpm
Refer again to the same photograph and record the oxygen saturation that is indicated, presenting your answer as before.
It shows 91 %
